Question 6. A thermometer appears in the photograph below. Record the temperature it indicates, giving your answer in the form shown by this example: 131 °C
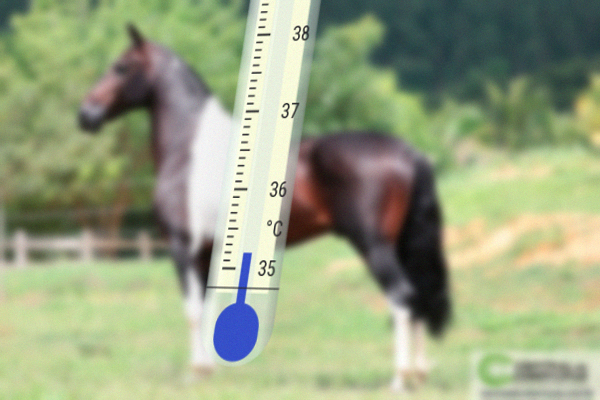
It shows 35.2 °C
